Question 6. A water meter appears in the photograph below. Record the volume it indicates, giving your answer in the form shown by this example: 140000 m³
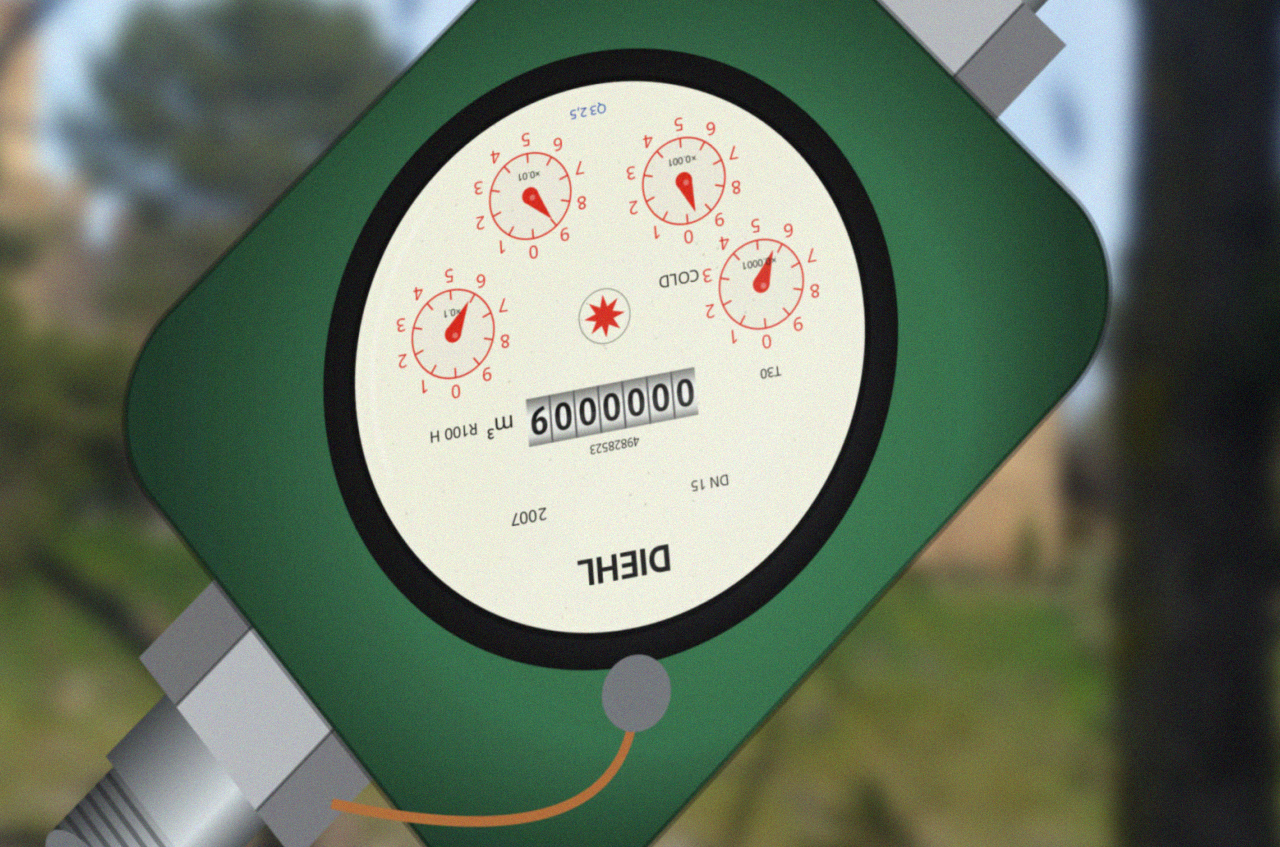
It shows 9.5895 m³
